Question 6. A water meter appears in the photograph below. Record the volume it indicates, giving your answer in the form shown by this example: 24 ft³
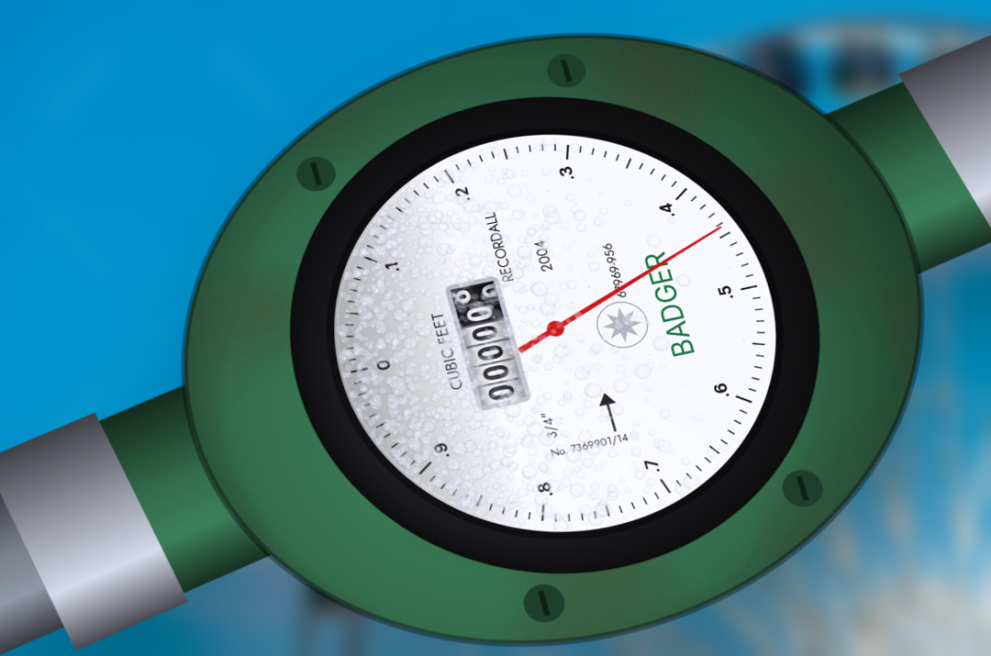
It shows 8.44 ft³
